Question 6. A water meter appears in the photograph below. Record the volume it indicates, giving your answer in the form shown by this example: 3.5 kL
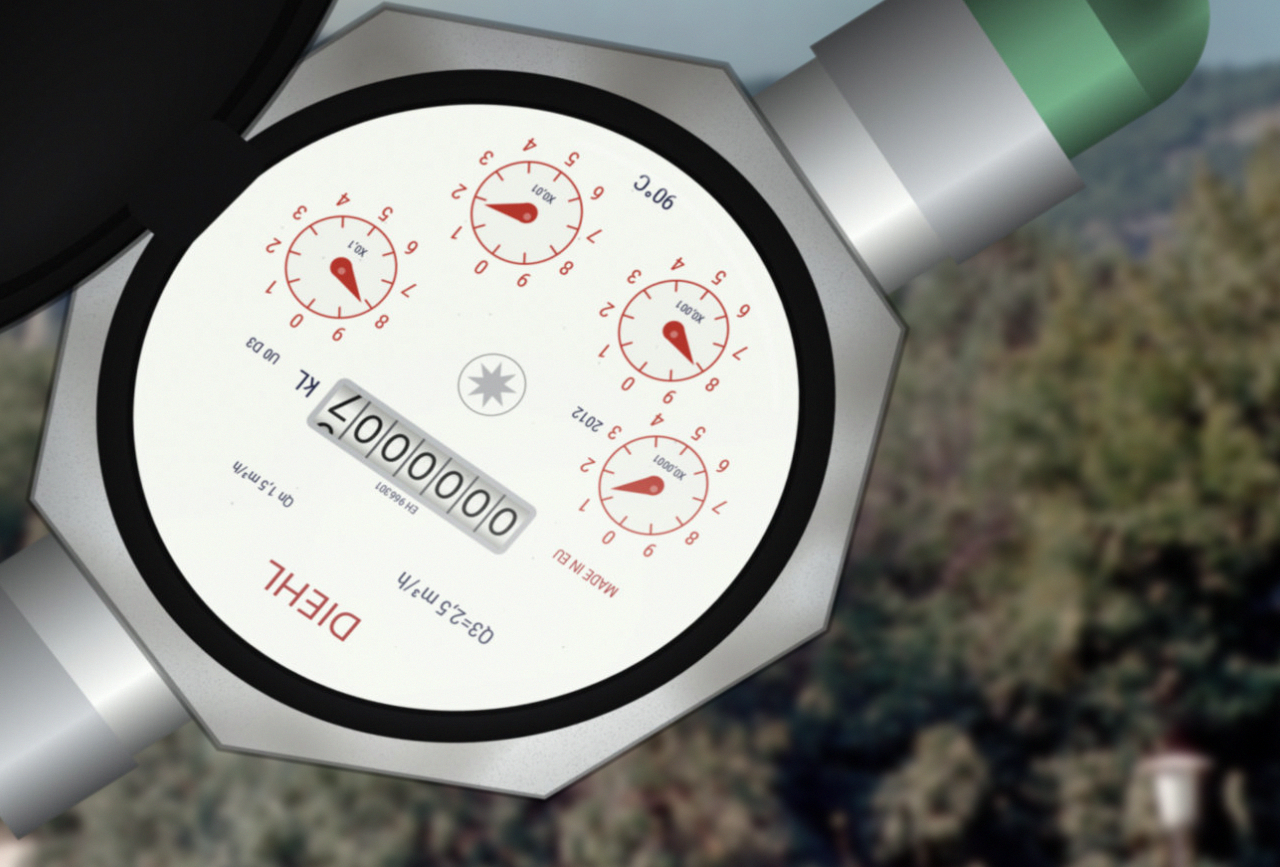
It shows 6.8181 kL
